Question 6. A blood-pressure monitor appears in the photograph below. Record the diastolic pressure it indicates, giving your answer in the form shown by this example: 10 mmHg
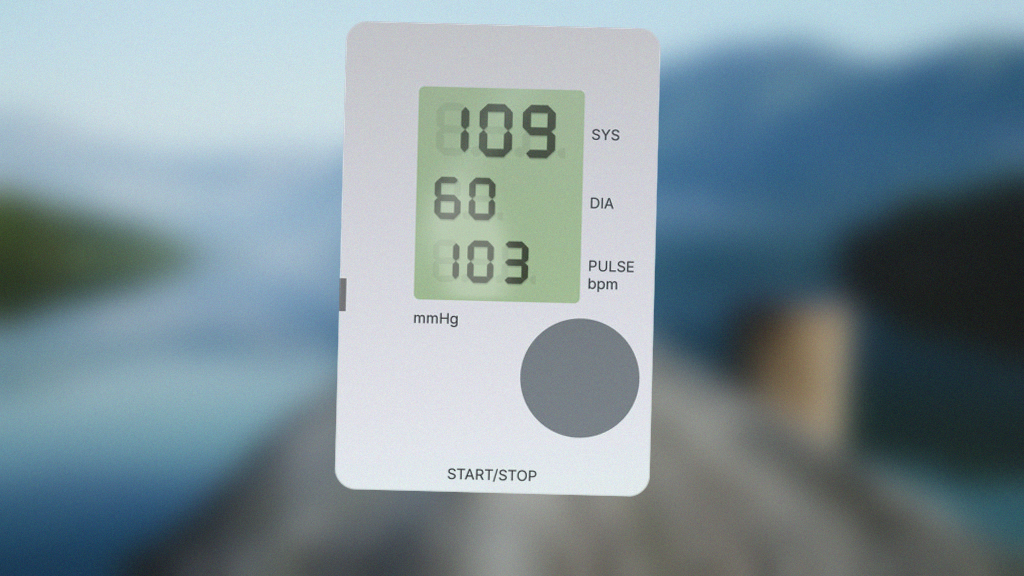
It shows 60 mmHg
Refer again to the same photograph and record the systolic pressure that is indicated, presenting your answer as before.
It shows 109 mmHg
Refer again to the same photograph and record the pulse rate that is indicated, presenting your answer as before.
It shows 103 bpm
